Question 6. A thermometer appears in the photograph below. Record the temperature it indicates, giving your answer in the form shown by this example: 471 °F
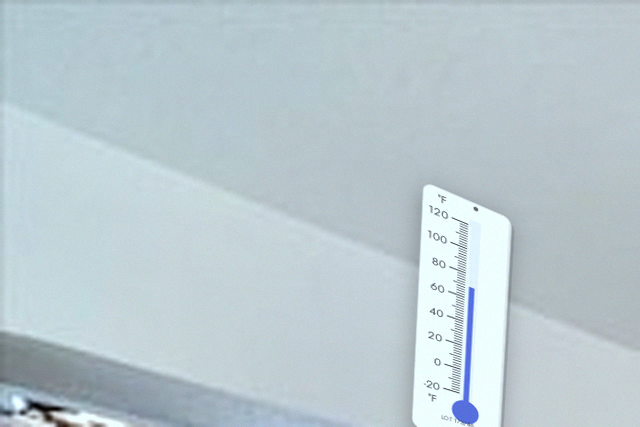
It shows 70 °F
